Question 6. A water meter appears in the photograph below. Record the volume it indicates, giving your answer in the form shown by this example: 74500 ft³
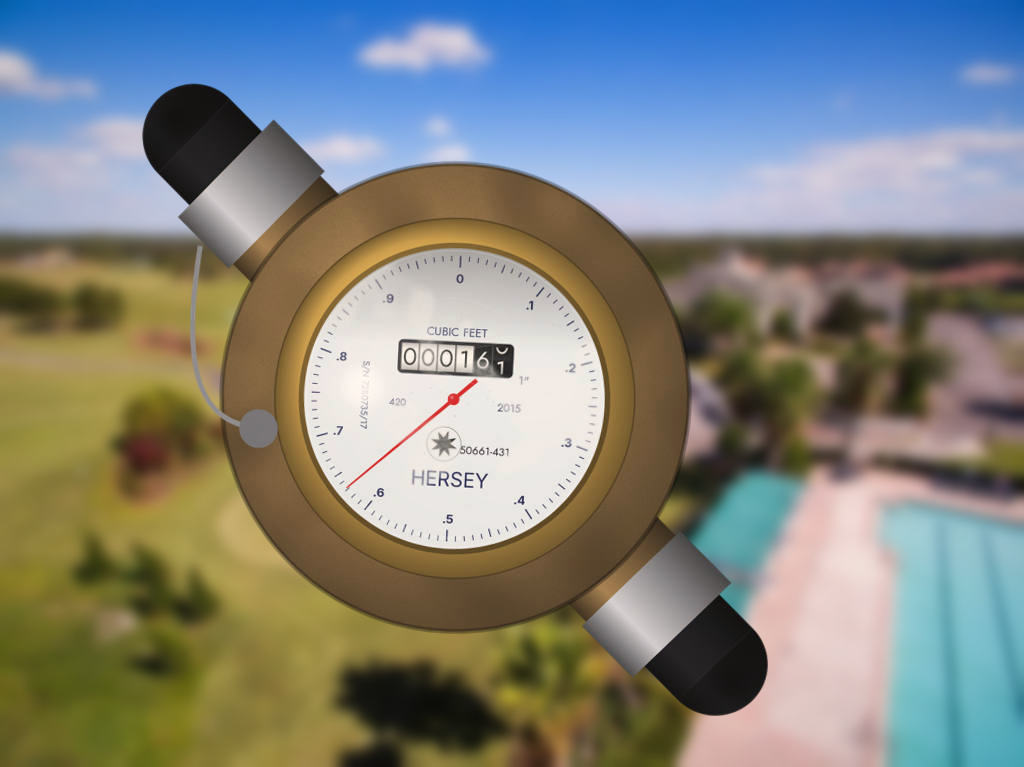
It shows 160.63 ft³
